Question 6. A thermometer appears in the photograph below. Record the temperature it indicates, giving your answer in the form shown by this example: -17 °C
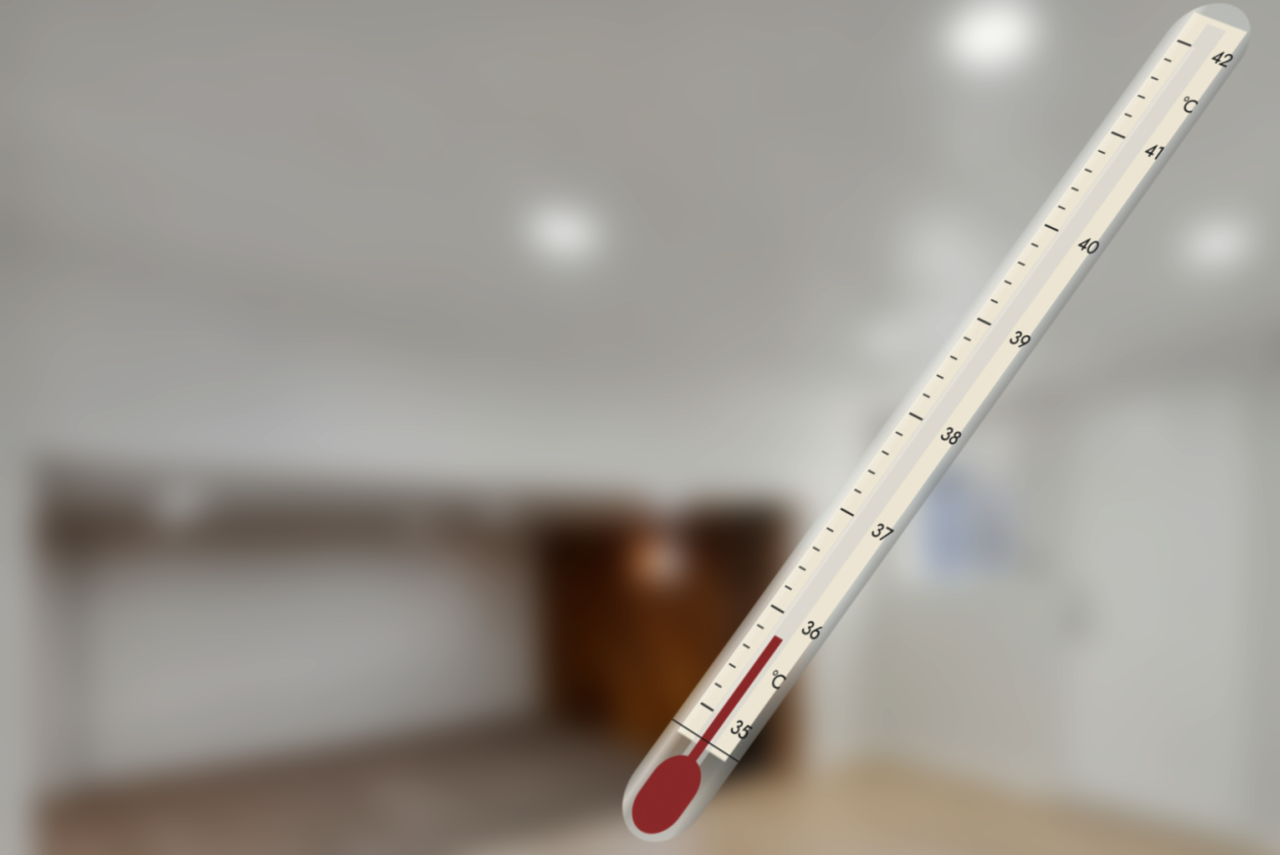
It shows 35.8 °C
